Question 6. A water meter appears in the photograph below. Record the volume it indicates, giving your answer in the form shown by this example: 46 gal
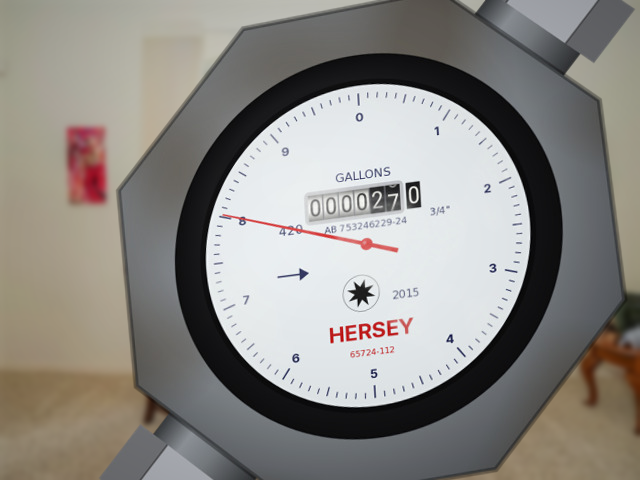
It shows 268.0 gal
